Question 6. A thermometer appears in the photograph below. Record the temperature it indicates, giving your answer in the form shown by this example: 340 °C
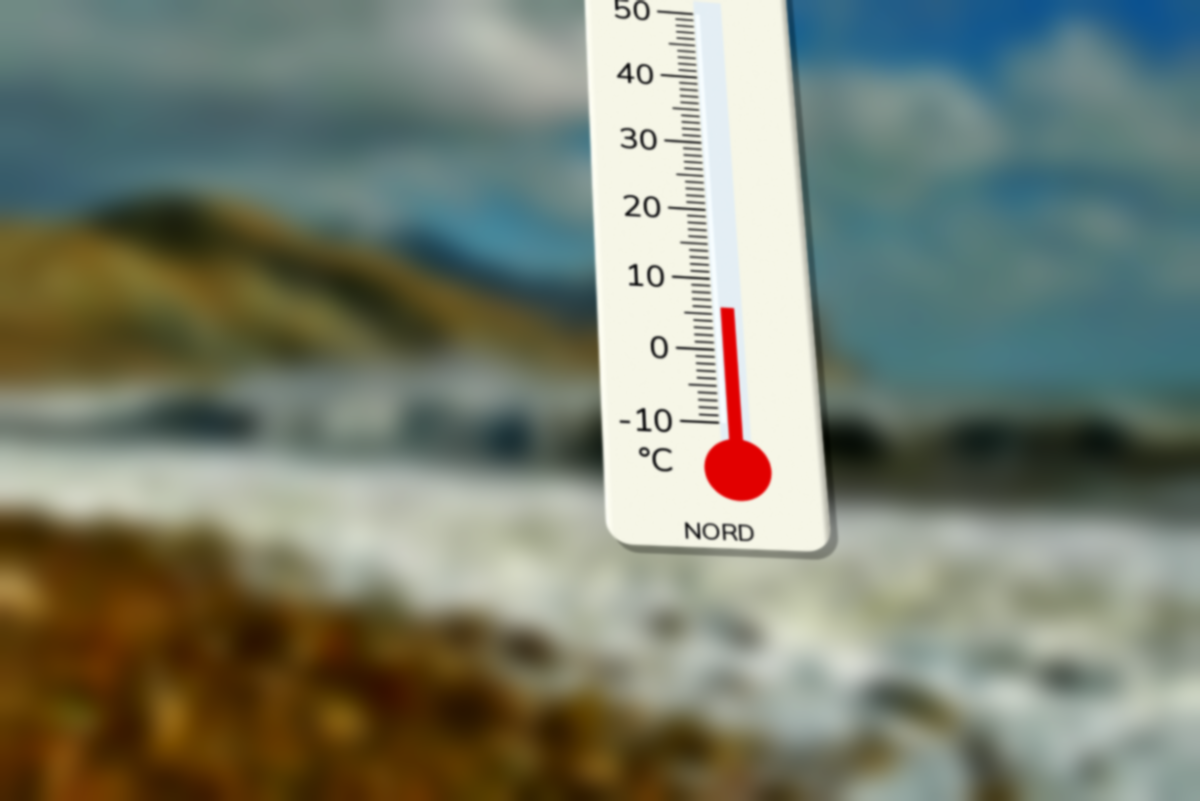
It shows 6 °C
